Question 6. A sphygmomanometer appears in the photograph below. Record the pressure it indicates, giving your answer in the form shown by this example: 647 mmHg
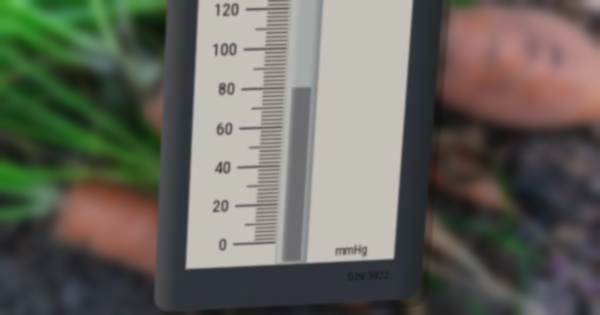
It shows 80 mmHg
